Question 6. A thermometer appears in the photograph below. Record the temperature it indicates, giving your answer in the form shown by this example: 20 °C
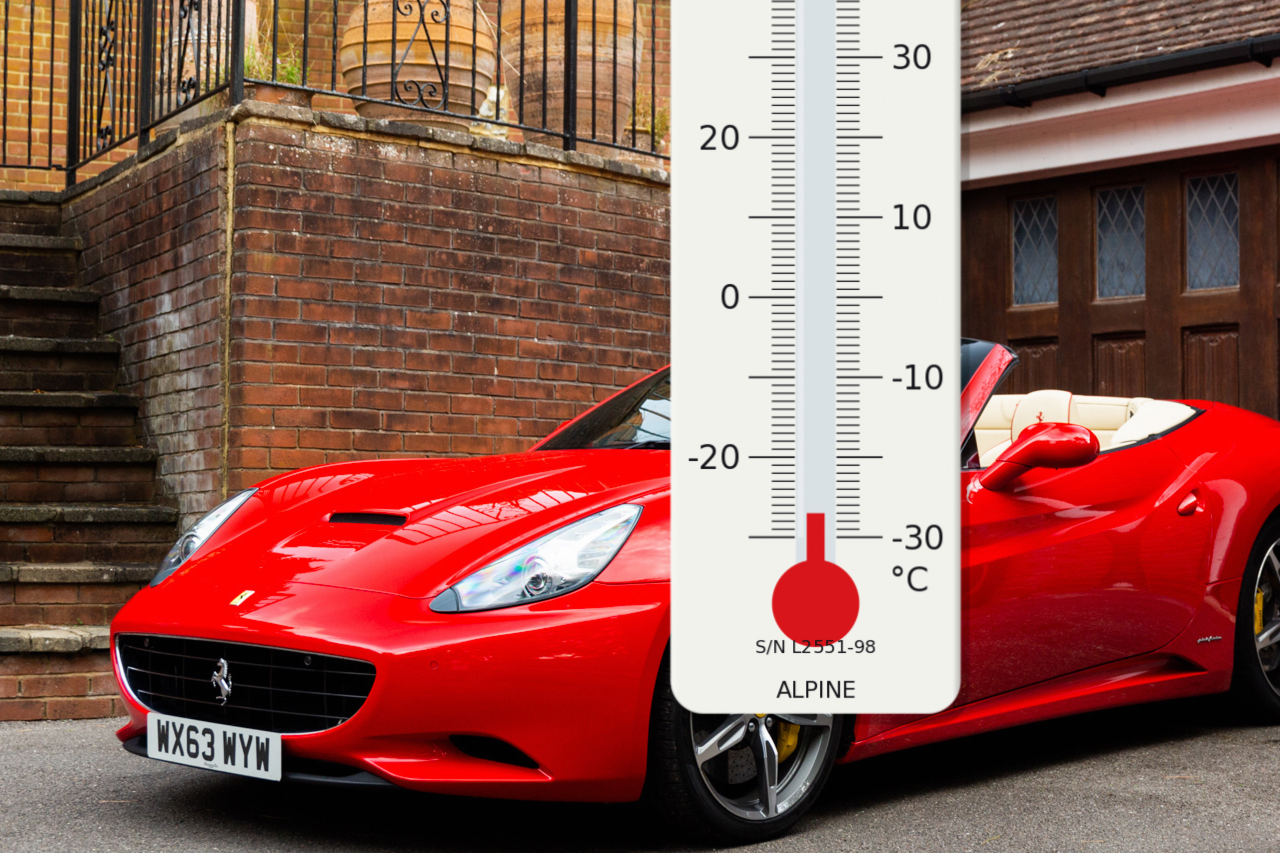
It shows -27 °C
